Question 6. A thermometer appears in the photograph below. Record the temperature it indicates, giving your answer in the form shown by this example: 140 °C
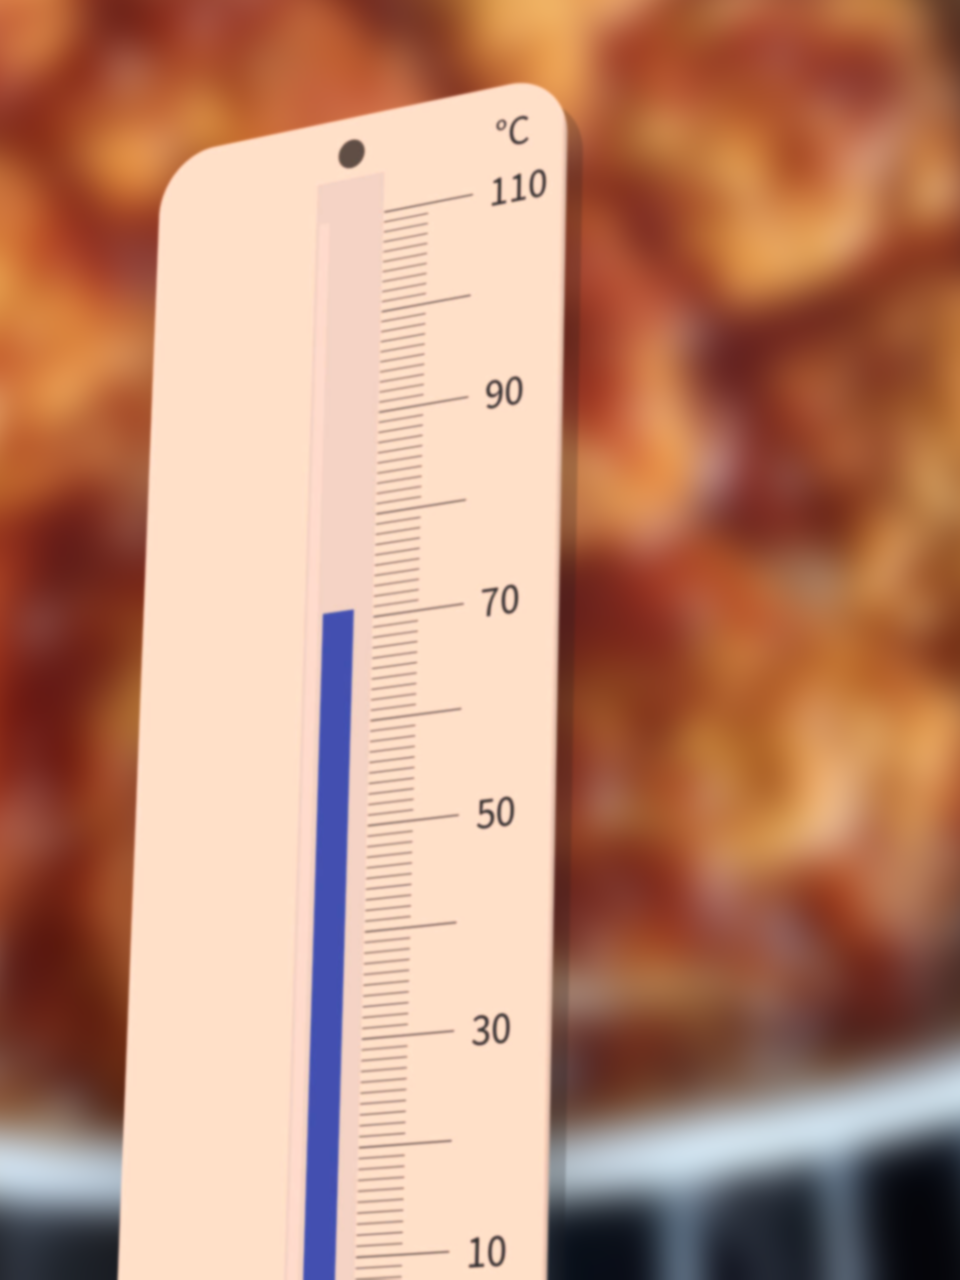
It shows 71 °C
